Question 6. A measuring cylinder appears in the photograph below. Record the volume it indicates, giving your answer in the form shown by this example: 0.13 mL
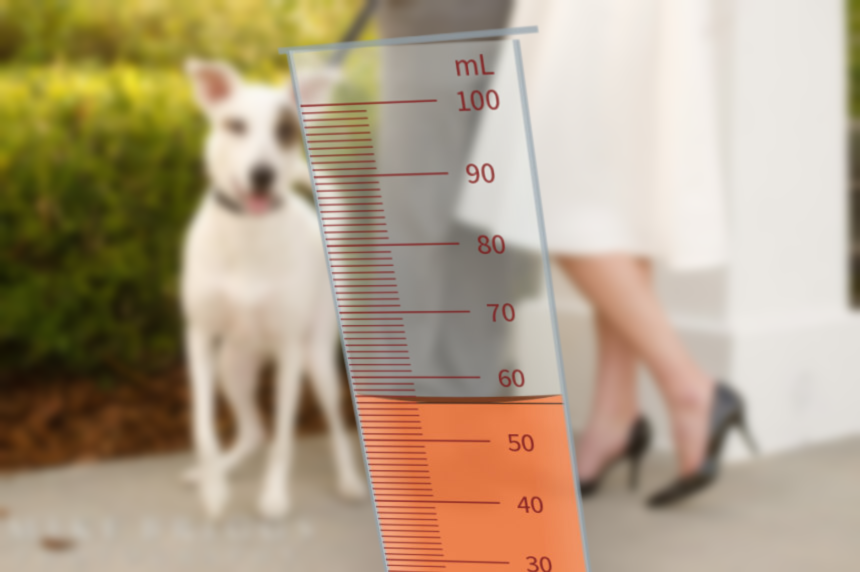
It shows 56 mL
